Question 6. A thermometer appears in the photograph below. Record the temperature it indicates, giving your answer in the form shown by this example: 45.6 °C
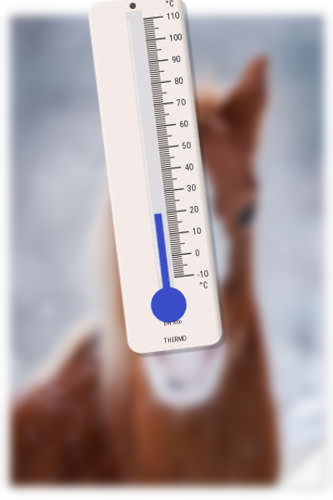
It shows 20 °C
